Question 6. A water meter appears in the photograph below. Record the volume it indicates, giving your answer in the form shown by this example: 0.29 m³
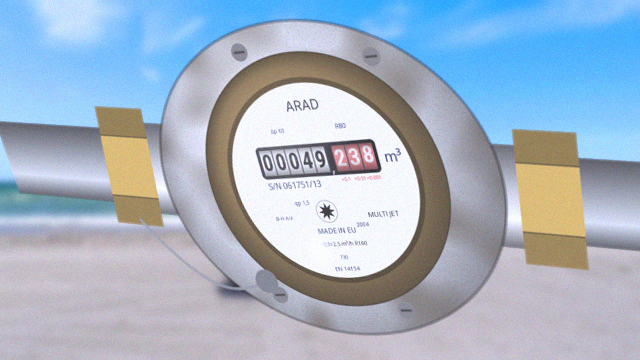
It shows 49.238 m³
